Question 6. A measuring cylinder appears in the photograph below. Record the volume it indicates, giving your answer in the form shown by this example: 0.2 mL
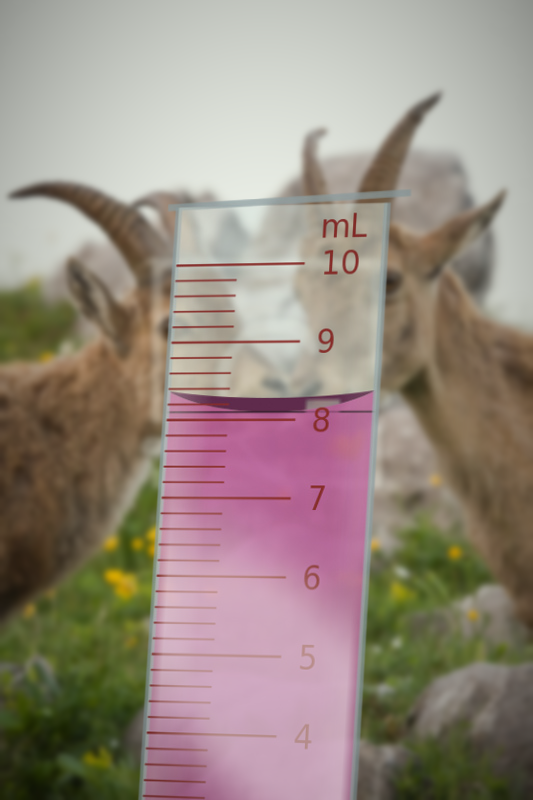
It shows 8.1 mL
